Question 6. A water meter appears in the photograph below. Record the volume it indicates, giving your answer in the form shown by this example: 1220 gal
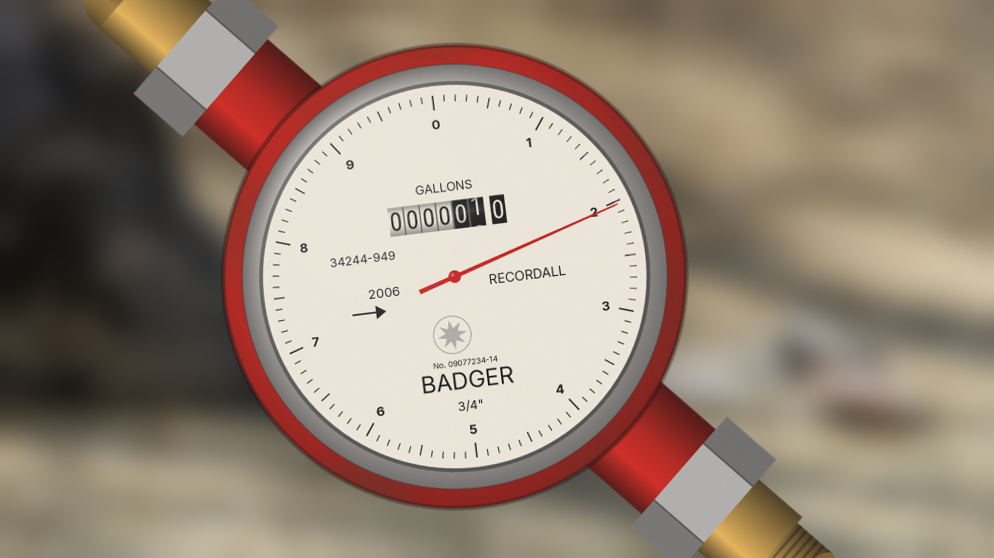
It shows 12.0 gal
